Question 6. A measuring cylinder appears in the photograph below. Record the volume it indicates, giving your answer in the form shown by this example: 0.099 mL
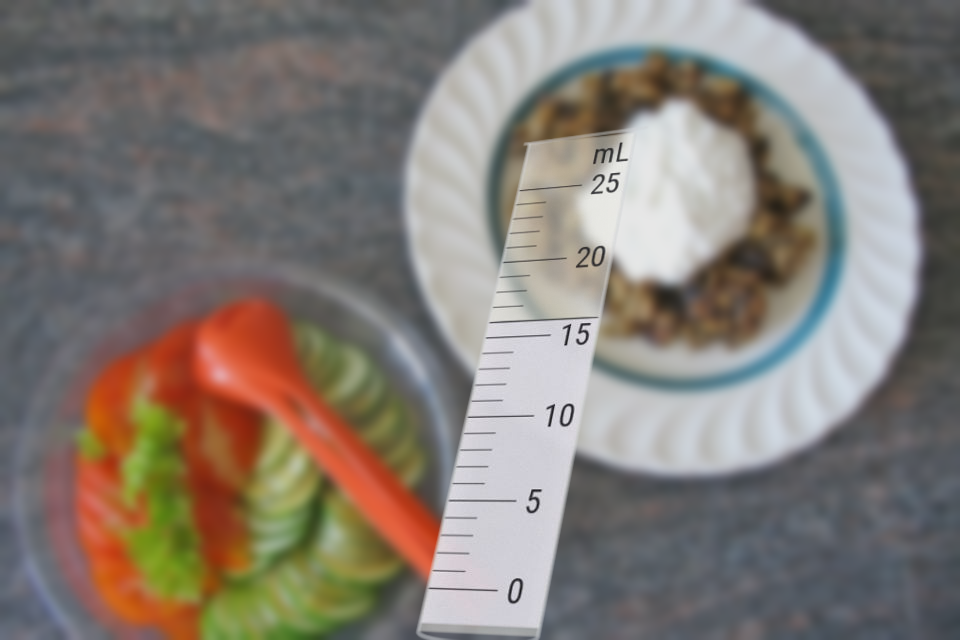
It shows 16 mL
